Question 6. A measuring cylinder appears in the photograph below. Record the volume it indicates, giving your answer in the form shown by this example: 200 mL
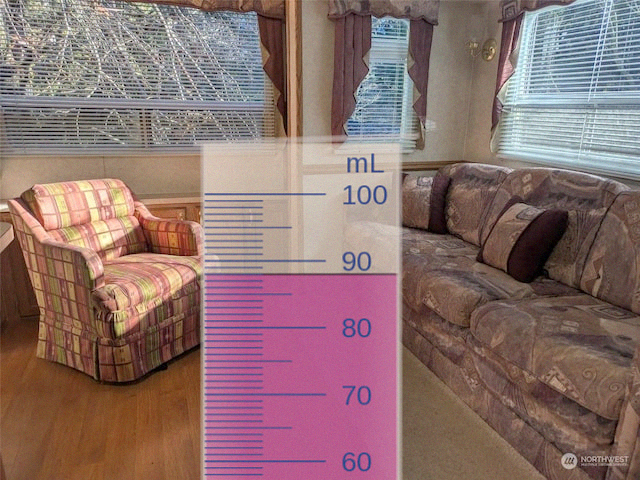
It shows 88 mL
